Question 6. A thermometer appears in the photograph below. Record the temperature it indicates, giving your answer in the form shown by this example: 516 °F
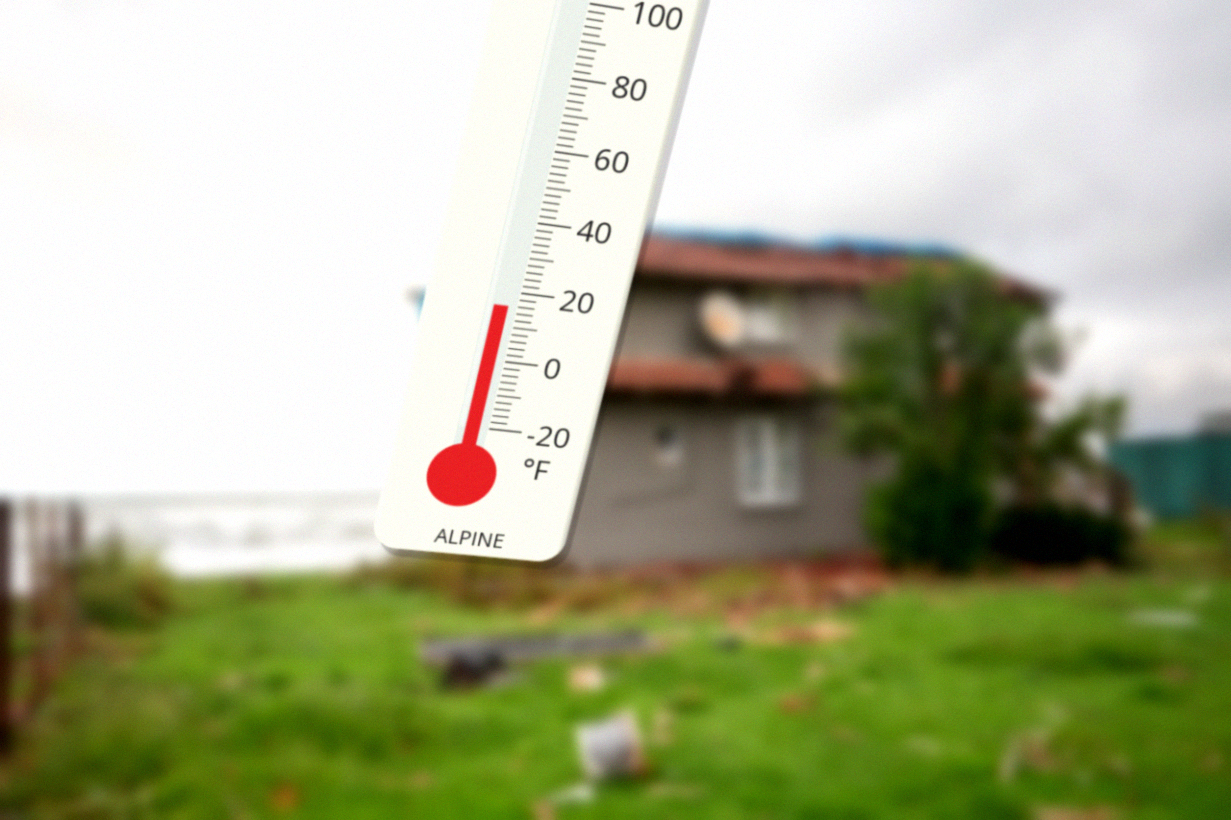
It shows 16 °F
